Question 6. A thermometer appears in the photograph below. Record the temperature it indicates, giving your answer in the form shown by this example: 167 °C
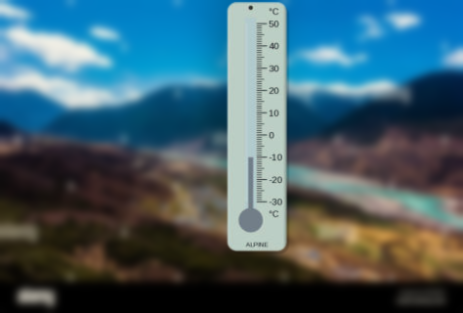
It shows -10 °C
